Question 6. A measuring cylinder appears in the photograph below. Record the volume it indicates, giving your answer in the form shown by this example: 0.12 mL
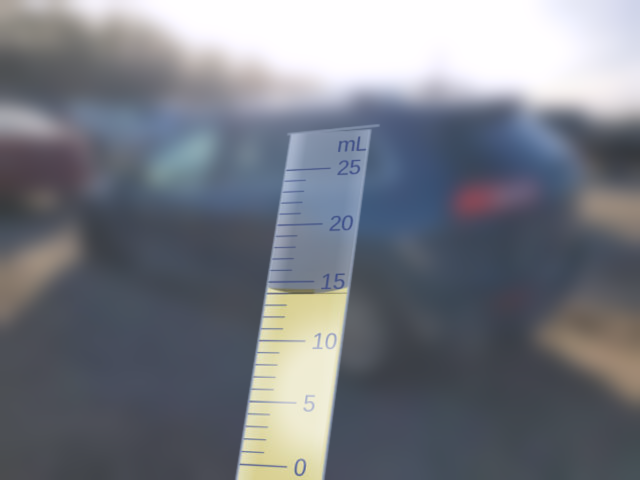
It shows 14 mL
